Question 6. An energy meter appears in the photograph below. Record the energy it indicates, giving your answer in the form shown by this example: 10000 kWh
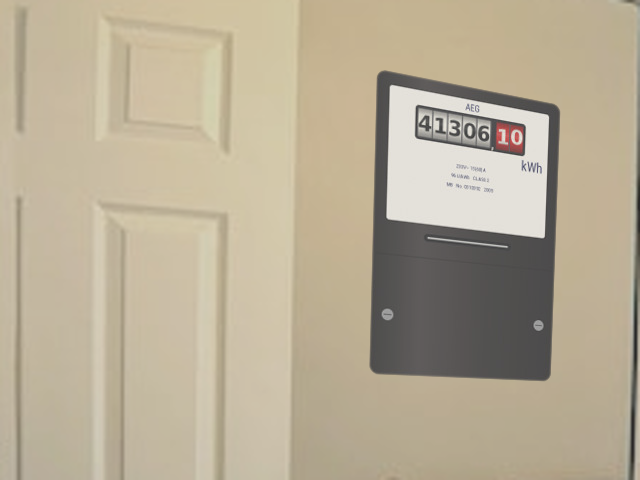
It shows 41306.10 kWh
